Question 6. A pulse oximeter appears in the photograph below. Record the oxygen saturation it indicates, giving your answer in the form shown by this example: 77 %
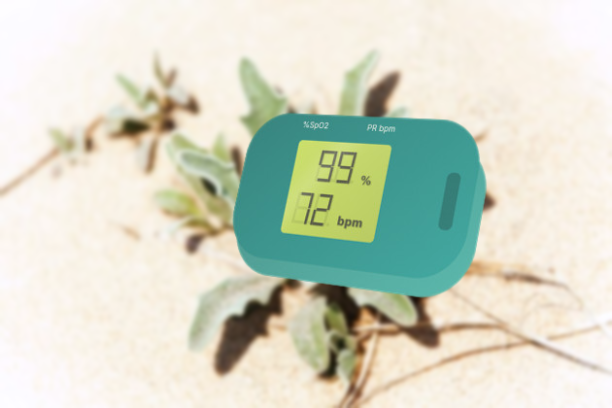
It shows 99 %
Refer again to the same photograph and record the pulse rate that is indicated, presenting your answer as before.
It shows 72 bpm
